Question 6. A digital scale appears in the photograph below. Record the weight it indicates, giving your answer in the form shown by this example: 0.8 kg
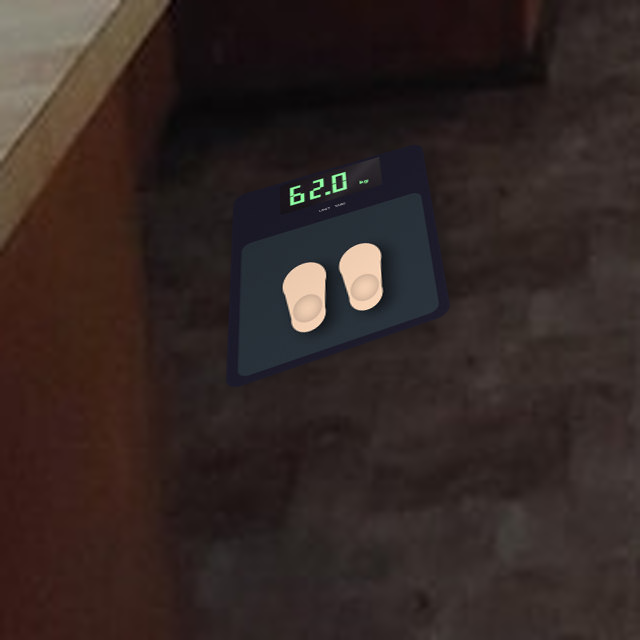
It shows 62.0 kg
